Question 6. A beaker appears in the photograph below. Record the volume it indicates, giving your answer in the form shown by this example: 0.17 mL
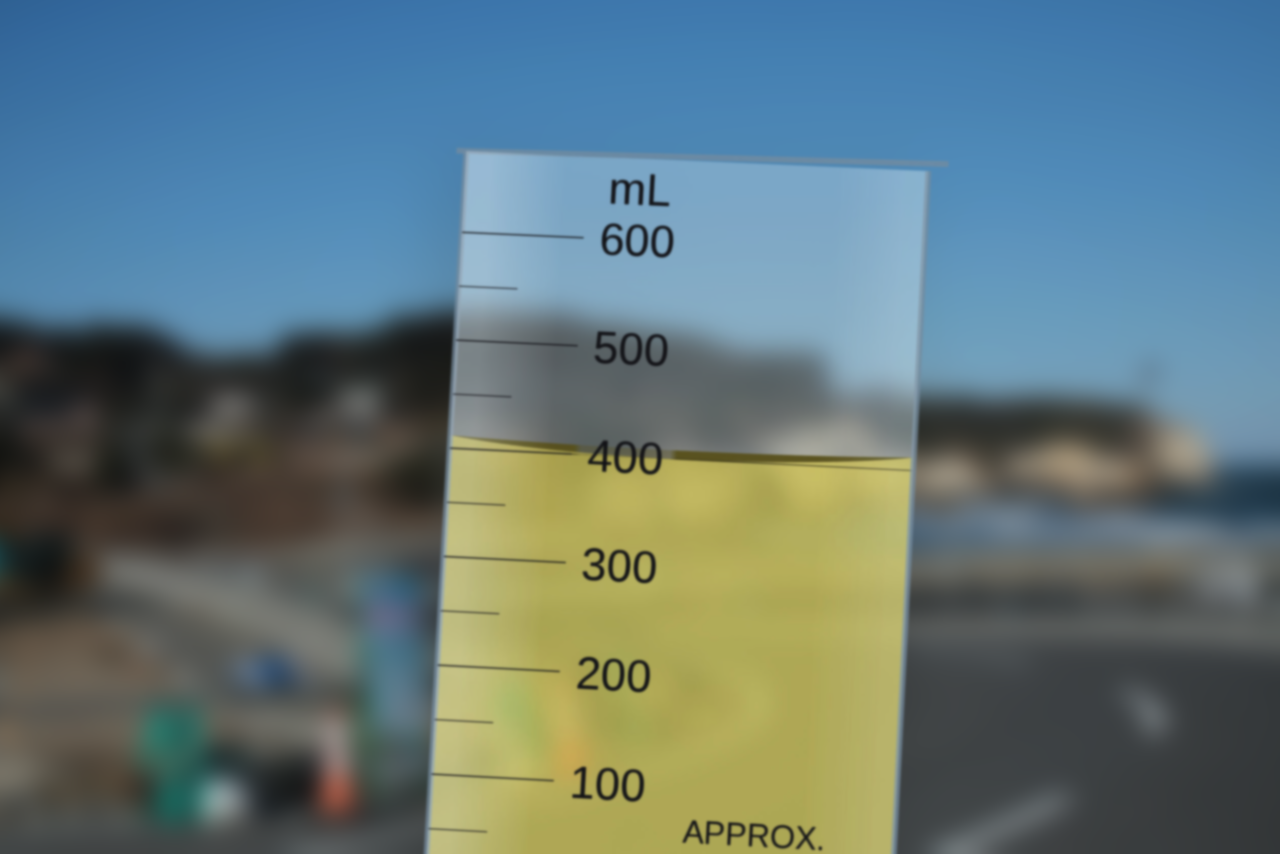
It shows 400 mL
